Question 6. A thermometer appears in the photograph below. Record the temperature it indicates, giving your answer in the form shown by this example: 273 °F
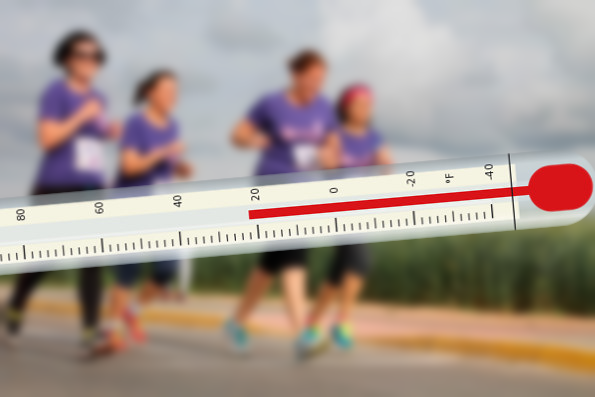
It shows 22 °F
